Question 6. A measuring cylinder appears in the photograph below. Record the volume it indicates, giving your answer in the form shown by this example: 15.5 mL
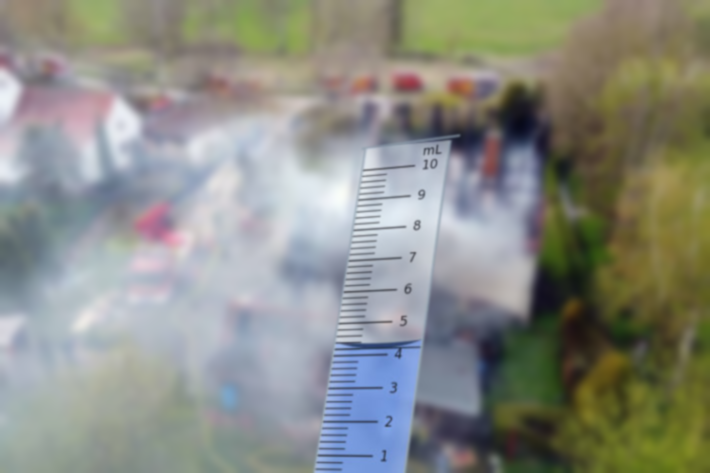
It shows 4.2 mL
